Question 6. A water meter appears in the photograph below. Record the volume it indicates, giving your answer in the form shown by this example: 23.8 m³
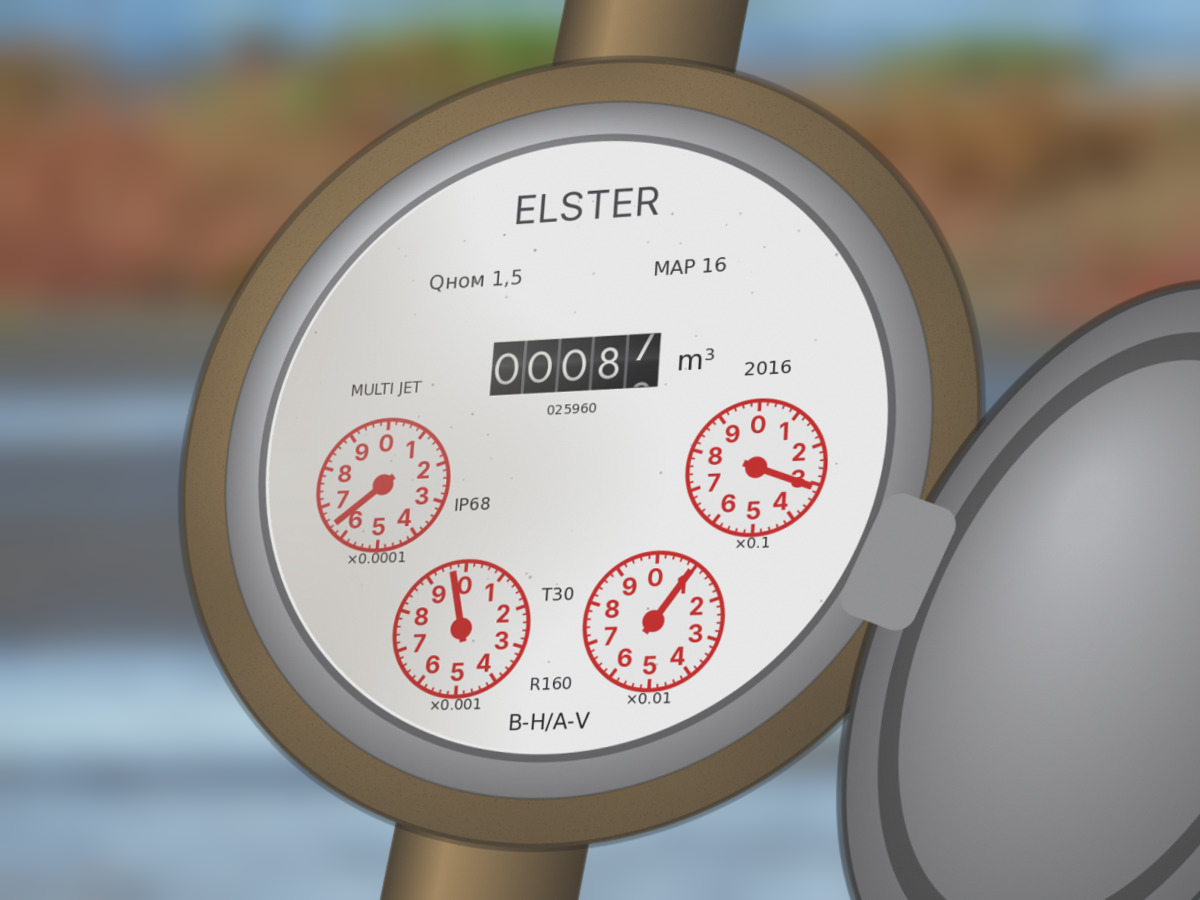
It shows 87.3096 m³
